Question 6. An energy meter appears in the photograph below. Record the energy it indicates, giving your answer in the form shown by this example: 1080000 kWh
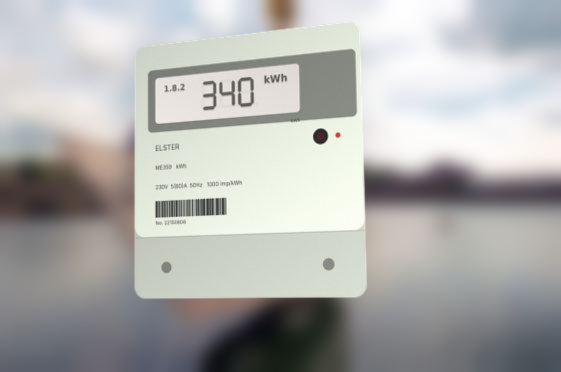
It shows 340 kWh
